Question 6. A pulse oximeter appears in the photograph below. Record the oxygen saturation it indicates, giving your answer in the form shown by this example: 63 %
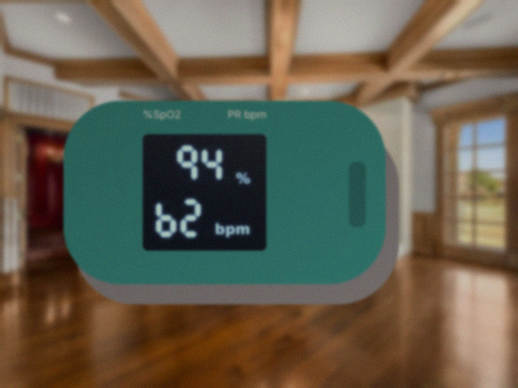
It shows 94 %
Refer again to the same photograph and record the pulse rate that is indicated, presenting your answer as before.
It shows 62 bpm
